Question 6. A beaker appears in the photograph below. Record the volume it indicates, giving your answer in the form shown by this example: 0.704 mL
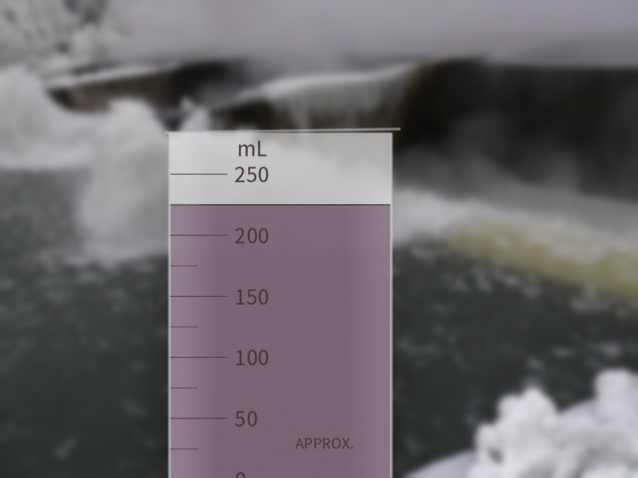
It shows 225 mL
